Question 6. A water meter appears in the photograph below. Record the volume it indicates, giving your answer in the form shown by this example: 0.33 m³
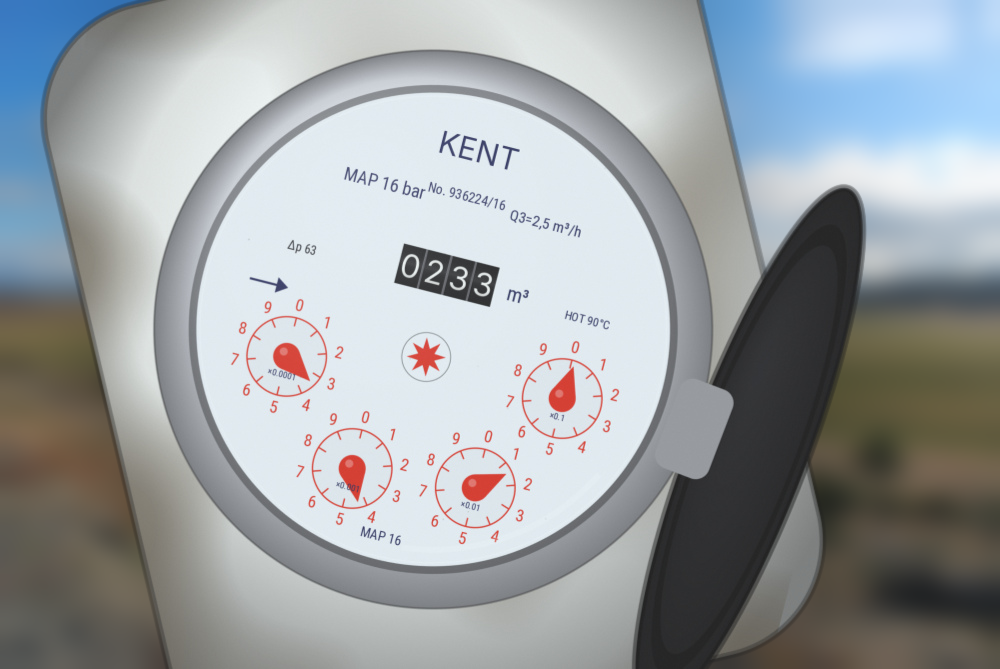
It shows 233.0143 m³
